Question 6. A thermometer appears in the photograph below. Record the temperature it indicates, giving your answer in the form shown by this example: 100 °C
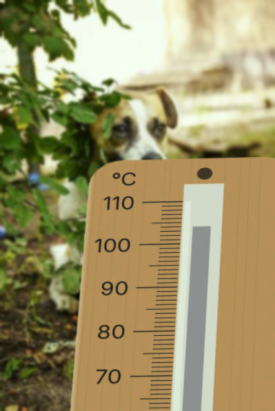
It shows 104 °C
